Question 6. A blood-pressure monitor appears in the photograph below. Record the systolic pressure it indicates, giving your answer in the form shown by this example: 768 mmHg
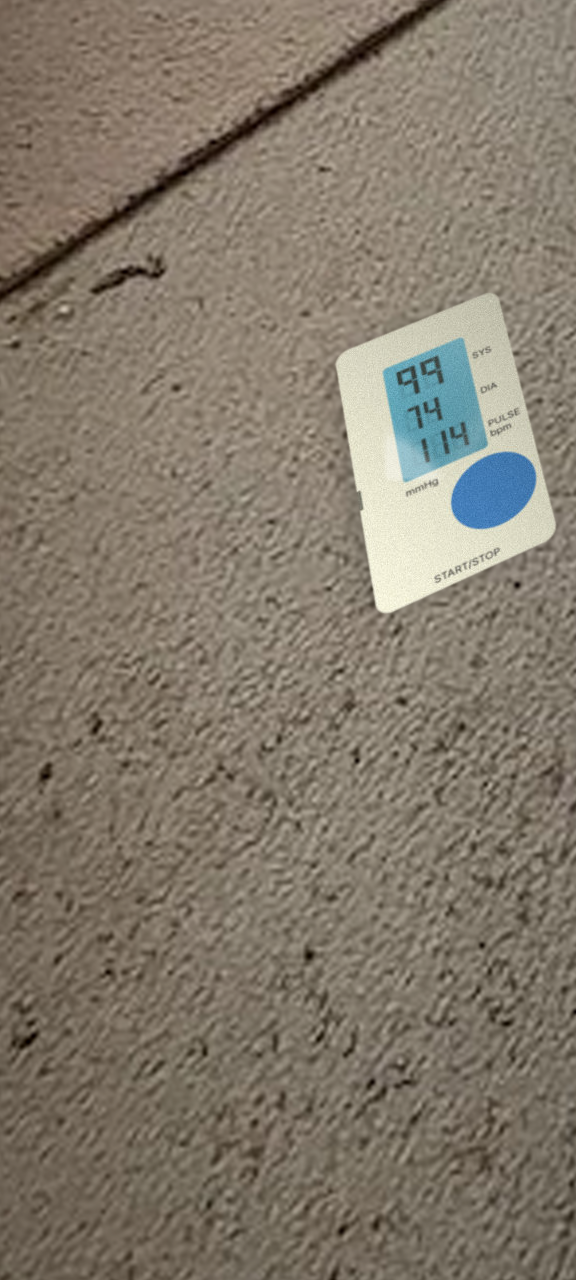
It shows 99 mmHg
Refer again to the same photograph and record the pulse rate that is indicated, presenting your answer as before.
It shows 114 bpm
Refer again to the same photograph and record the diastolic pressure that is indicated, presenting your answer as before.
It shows 74 mmHg
